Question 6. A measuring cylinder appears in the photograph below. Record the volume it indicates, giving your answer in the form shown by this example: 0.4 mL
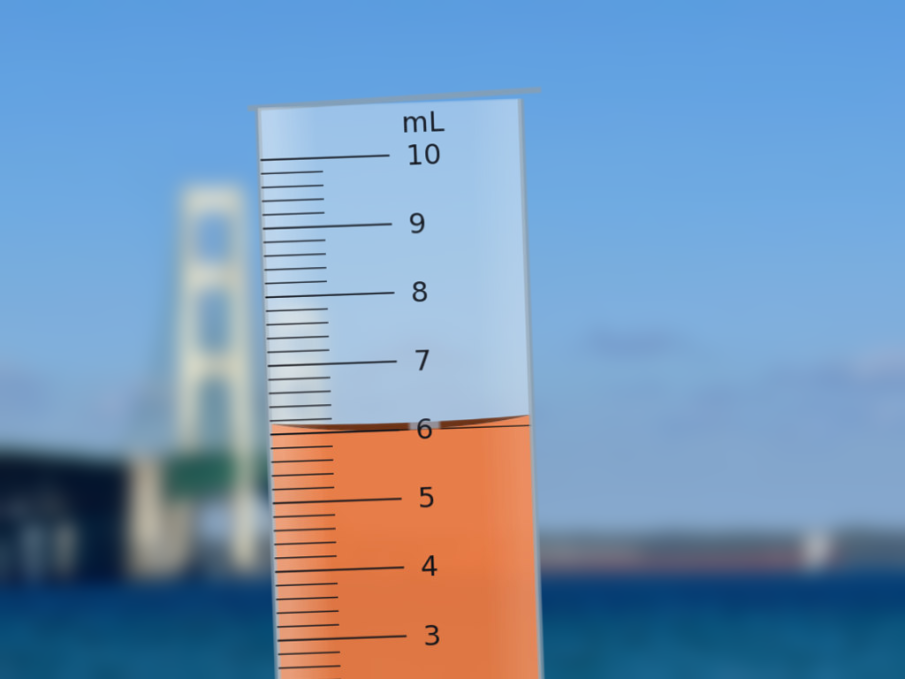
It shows 6 mL
